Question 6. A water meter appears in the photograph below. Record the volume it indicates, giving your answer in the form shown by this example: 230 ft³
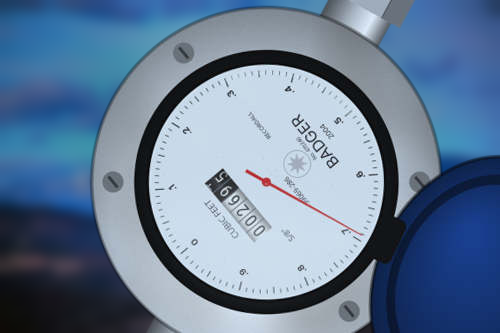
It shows 2694.69 ft³
